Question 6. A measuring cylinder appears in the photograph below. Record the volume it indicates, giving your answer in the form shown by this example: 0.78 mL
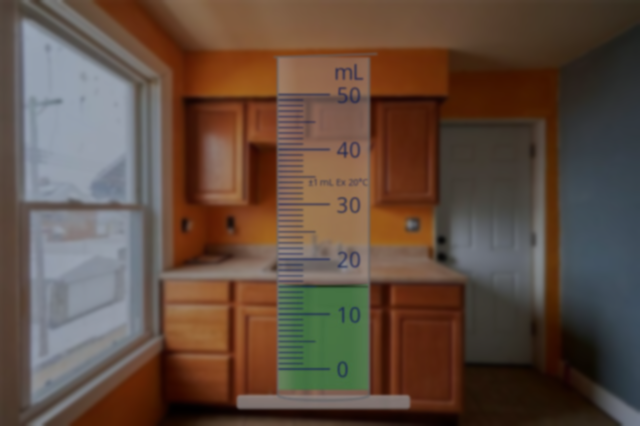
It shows 15 mL
